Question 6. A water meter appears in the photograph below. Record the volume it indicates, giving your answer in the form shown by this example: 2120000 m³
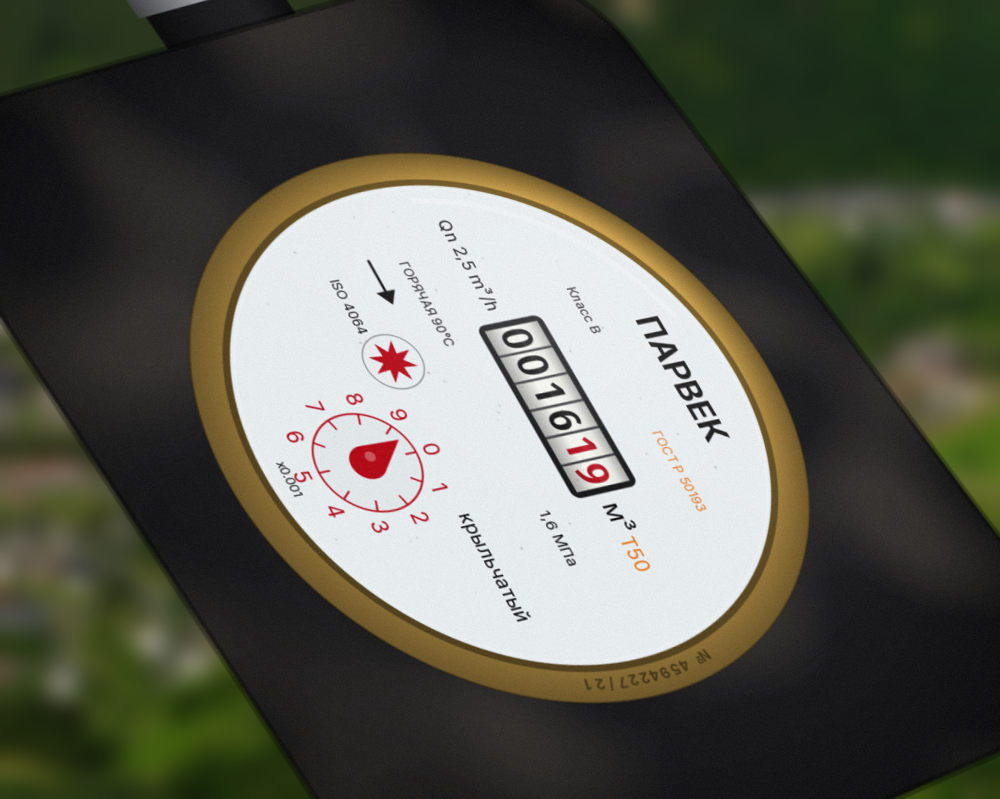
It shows 16.189 m³
